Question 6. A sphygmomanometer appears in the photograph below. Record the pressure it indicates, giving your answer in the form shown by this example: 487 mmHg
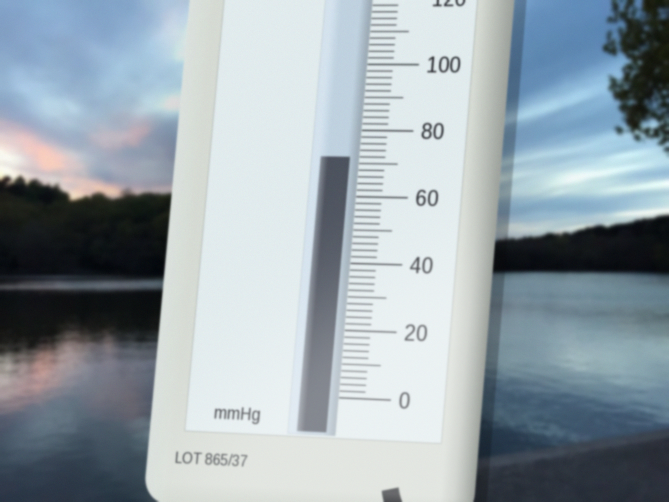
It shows 72 mmHg
